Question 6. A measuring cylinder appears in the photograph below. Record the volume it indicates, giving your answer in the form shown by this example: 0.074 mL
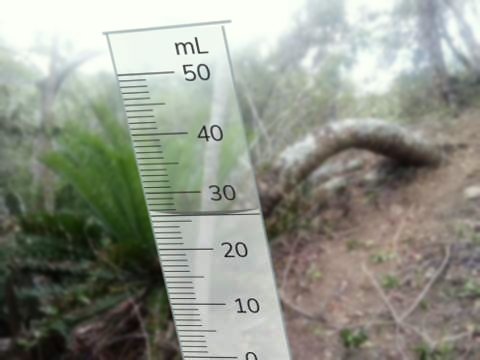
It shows 26 mL
